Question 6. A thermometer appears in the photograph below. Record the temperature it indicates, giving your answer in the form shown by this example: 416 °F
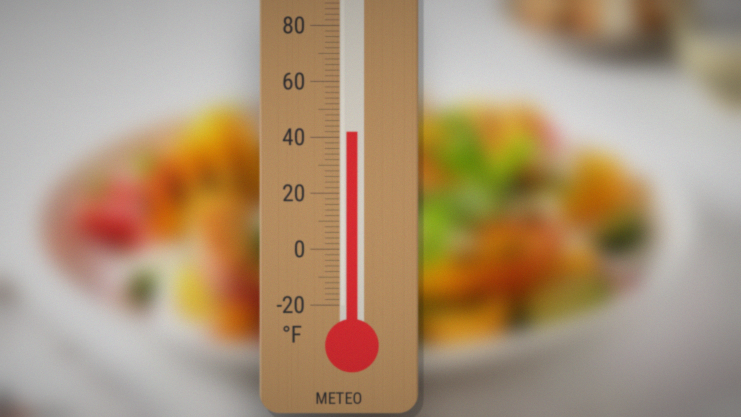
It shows 42 °F
